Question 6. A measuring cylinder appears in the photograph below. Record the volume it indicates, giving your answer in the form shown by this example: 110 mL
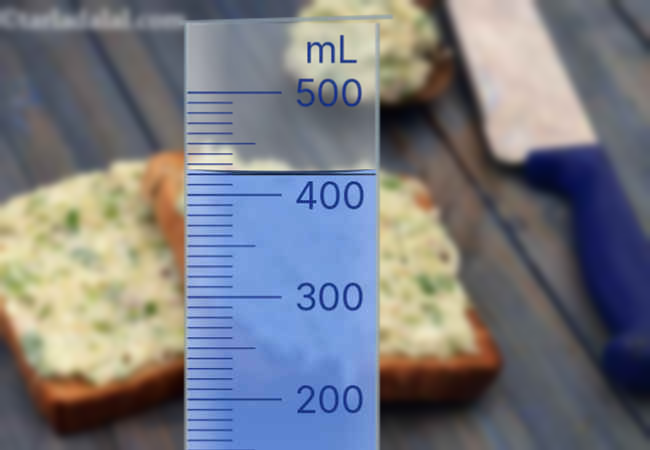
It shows 420 mL
